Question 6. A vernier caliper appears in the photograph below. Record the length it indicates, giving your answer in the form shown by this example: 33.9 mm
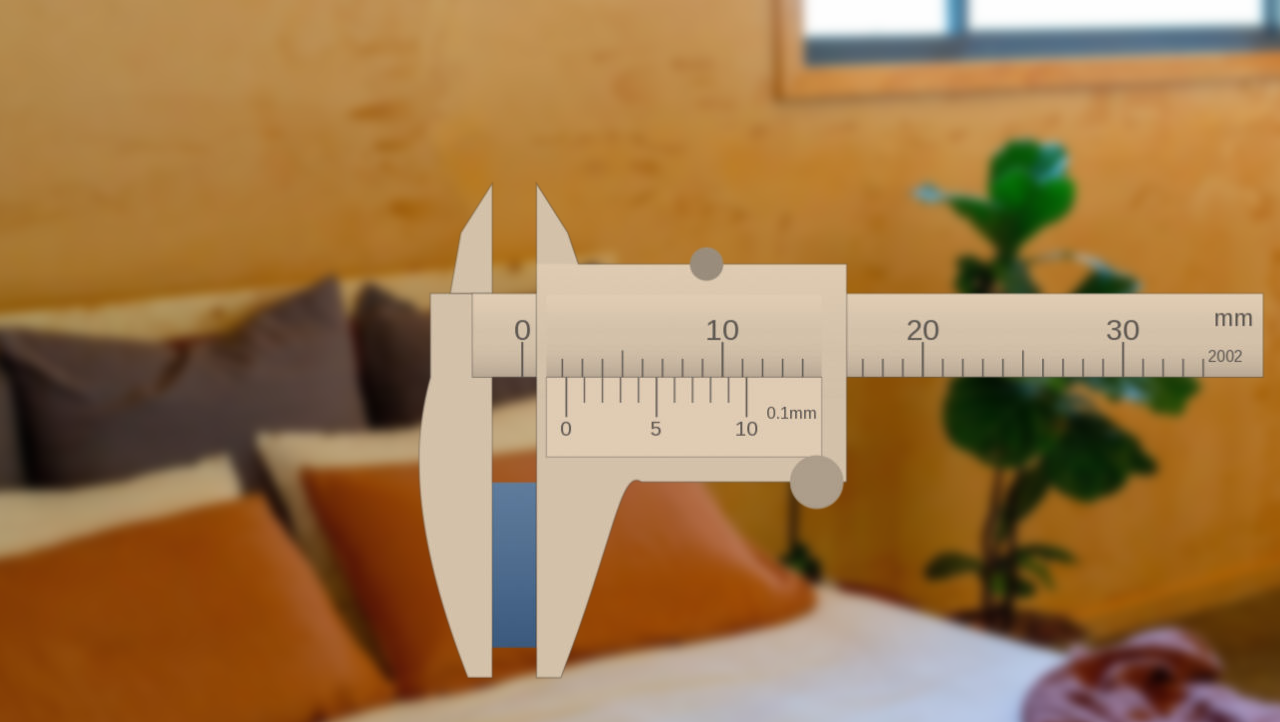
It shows 2.2 mm
